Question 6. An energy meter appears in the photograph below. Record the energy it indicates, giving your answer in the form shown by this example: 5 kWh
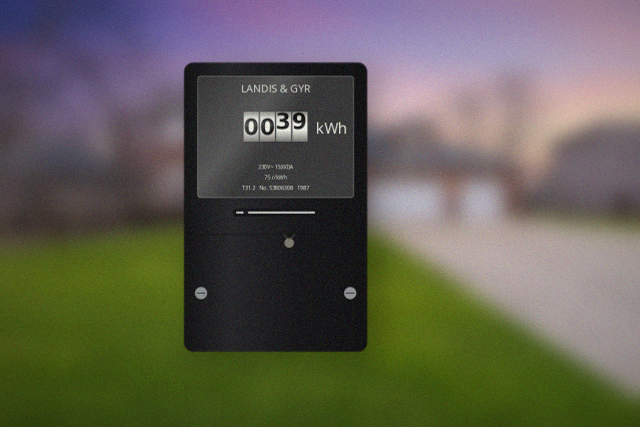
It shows 39 kWh
